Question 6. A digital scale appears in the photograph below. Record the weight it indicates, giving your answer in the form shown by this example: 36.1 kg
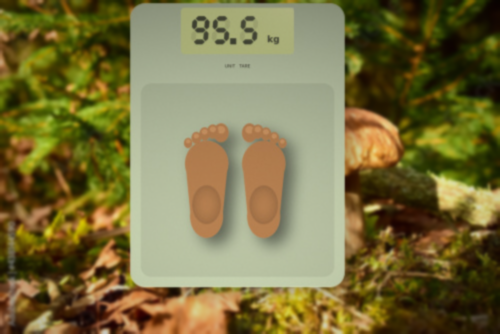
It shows 95.5 kg
